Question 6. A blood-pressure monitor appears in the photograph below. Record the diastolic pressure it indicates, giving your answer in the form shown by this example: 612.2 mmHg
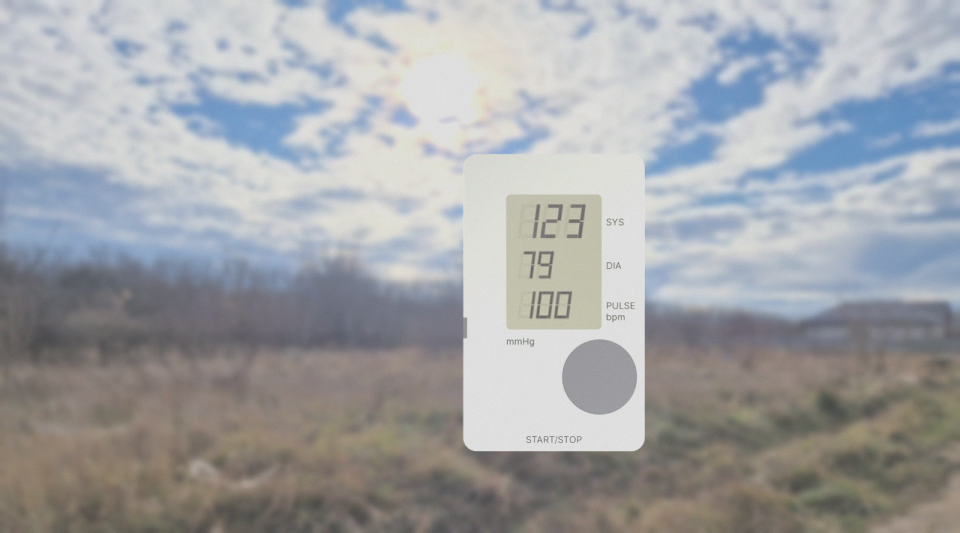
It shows 79 mmHg
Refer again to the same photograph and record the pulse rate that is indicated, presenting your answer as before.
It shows 100 bpm
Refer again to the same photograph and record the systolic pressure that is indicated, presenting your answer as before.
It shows 123 mmHg
